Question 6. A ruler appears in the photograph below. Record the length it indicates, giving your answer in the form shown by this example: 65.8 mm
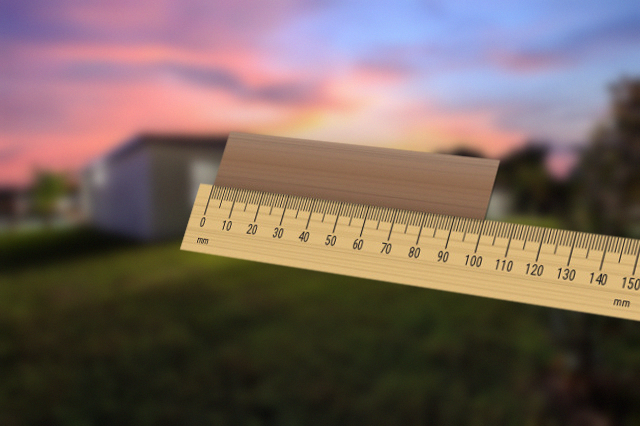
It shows 100 mm
